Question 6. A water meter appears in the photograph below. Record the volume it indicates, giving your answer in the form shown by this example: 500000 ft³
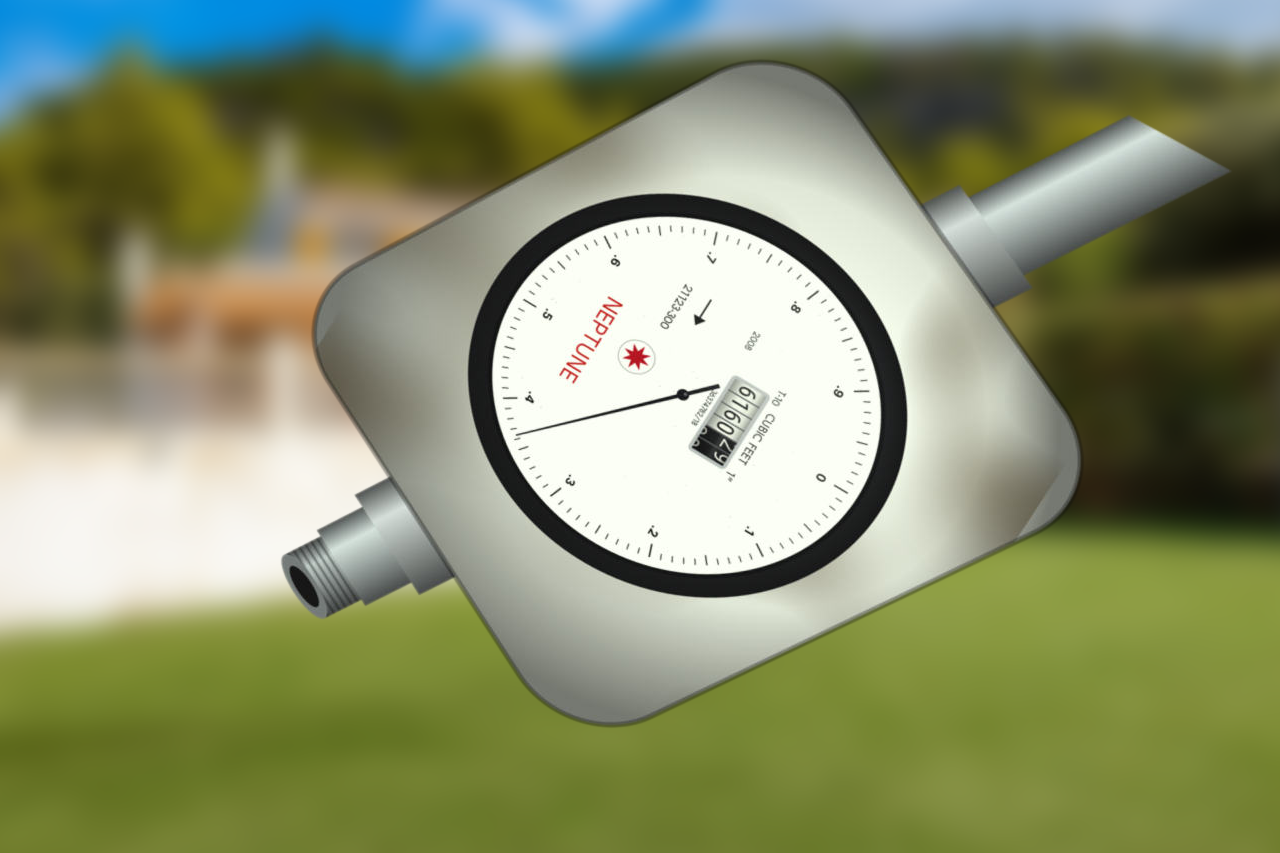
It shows 616029.36 ft³
